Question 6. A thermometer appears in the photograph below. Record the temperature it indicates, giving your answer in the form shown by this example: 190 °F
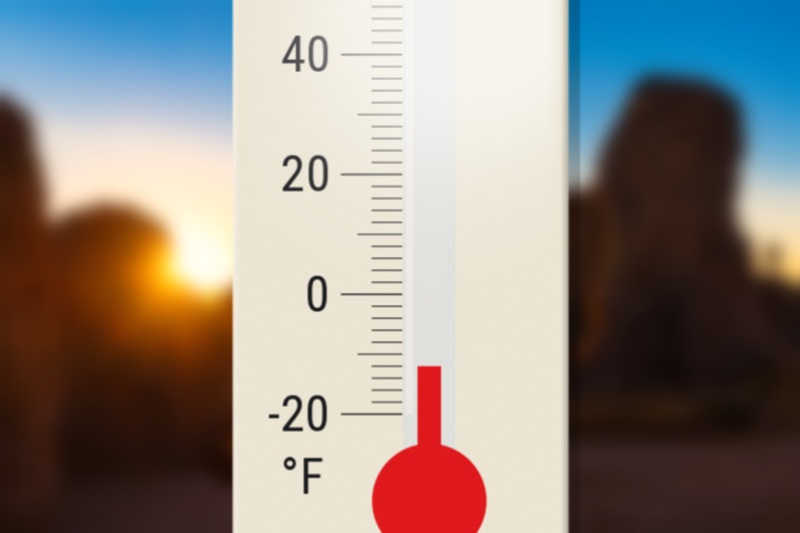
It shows -12 °F
